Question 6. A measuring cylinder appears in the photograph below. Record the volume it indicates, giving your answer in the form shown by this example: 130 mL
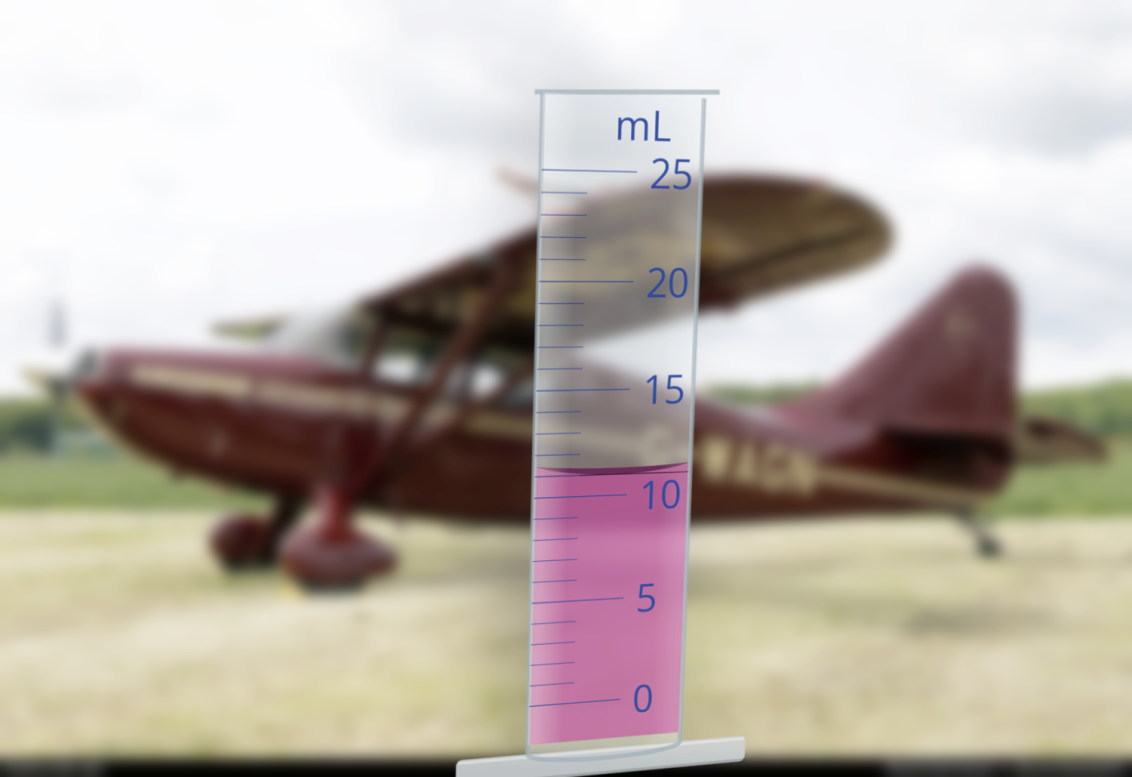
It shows 11 mL
